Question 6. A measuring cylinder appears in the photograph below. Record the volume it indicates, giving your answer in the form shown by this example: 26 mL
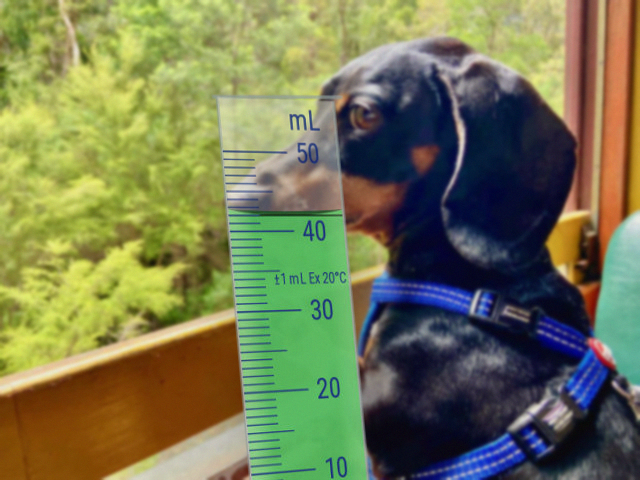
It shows 42 mL
